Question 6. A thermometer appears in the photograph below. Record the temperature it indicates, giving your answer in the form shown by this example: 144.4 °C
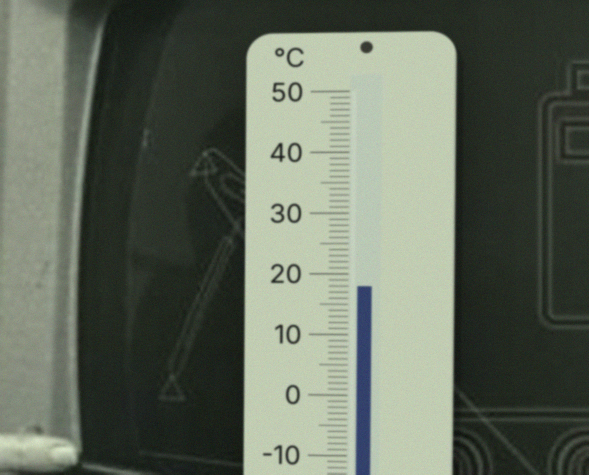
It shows 18 °C
